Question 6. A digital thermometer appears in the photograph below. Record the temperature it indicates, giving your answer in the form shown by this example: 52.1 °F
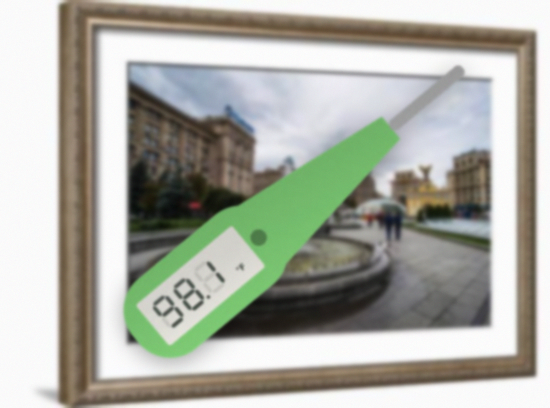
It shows 98.1 °F
